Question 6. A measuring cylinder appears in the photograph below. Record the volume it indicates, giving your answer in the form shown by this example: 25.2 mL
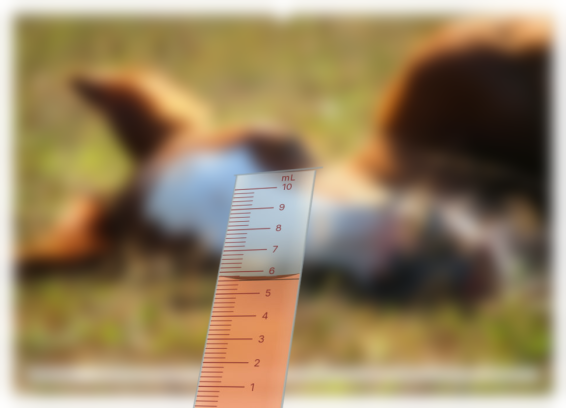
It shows 5.6 mL
